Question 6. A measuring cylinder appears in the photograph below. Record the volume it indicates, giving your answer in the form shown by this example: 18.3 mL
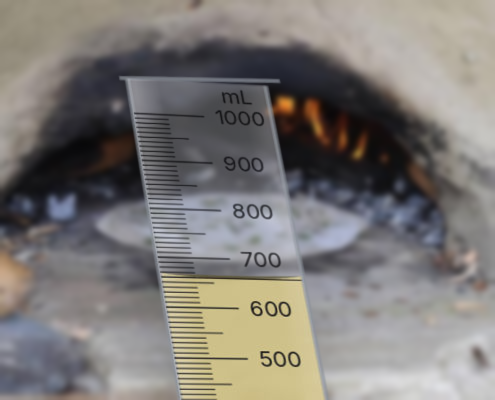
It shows 660 mL
